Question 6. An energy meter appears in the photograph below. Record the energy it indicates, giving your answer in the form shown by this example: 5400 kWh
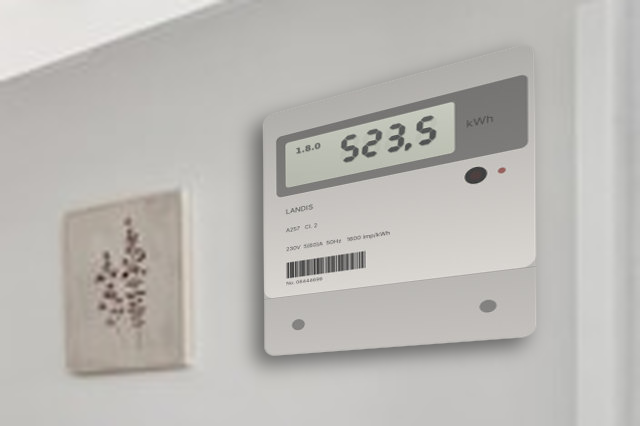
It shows 523.5 kWh
